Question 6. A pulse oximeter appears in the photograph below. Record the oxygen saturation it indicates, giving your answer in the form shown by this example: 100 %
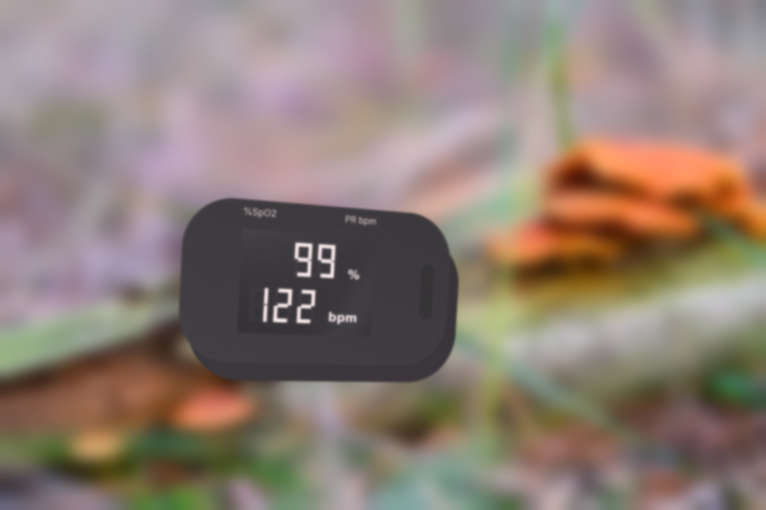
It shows 99 %
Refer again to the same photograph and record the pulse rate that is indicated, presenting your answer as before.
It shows 122 bpm
